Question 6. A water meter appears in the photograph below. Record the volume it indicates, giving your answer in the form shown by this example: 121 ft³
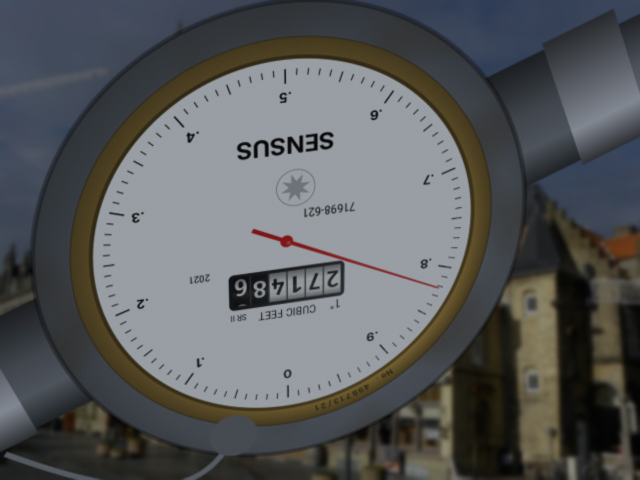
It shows 271485.82 ft³
